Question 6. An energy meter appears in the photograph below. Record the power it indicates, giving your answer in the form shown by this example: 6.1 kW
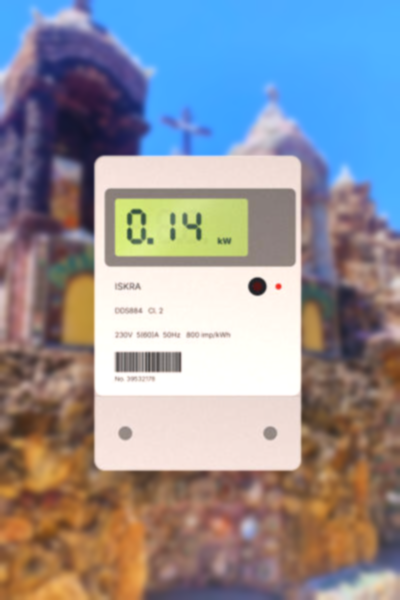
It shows 0.14 kW
